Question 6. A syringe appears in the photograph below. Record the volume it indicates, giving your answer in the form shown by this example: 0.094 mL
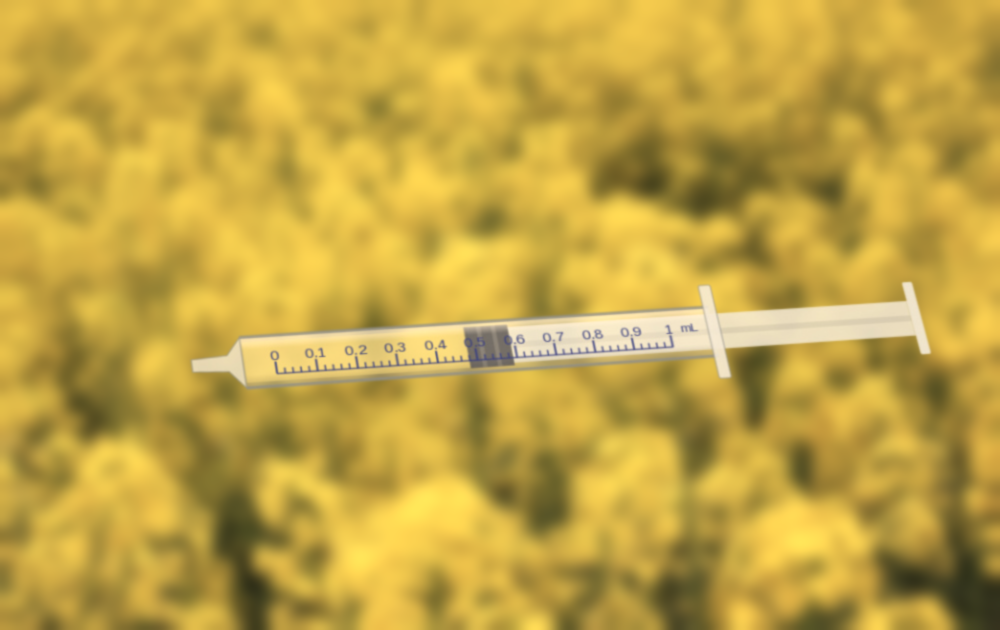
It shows 0.48 mL
